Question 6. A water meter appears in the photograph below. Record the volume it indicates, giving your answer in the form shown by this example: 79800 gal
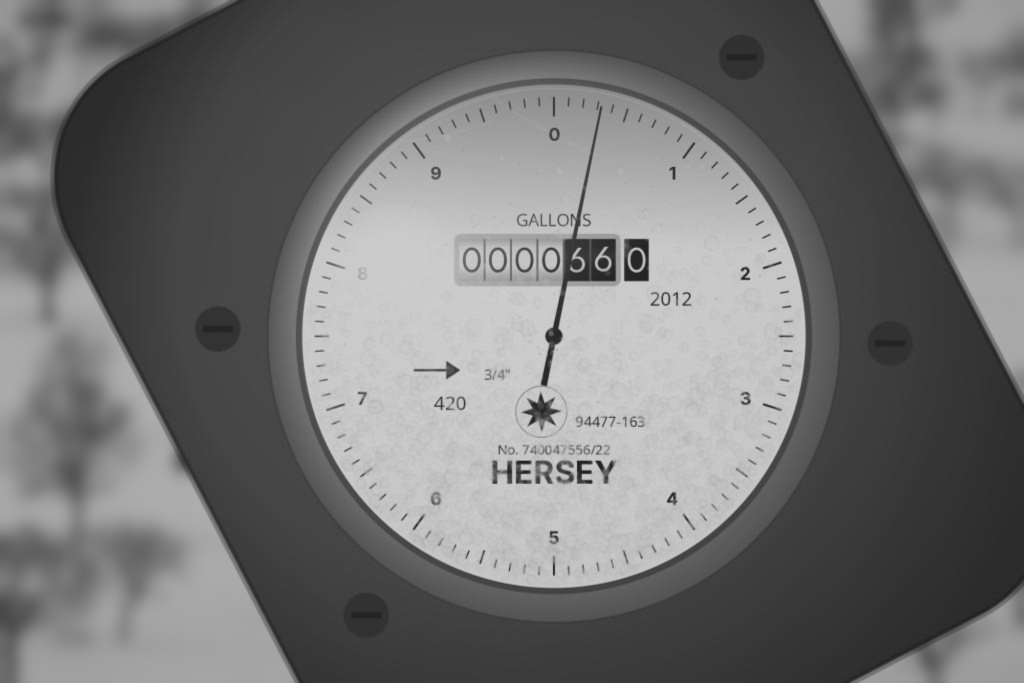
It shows 660.3 gal
